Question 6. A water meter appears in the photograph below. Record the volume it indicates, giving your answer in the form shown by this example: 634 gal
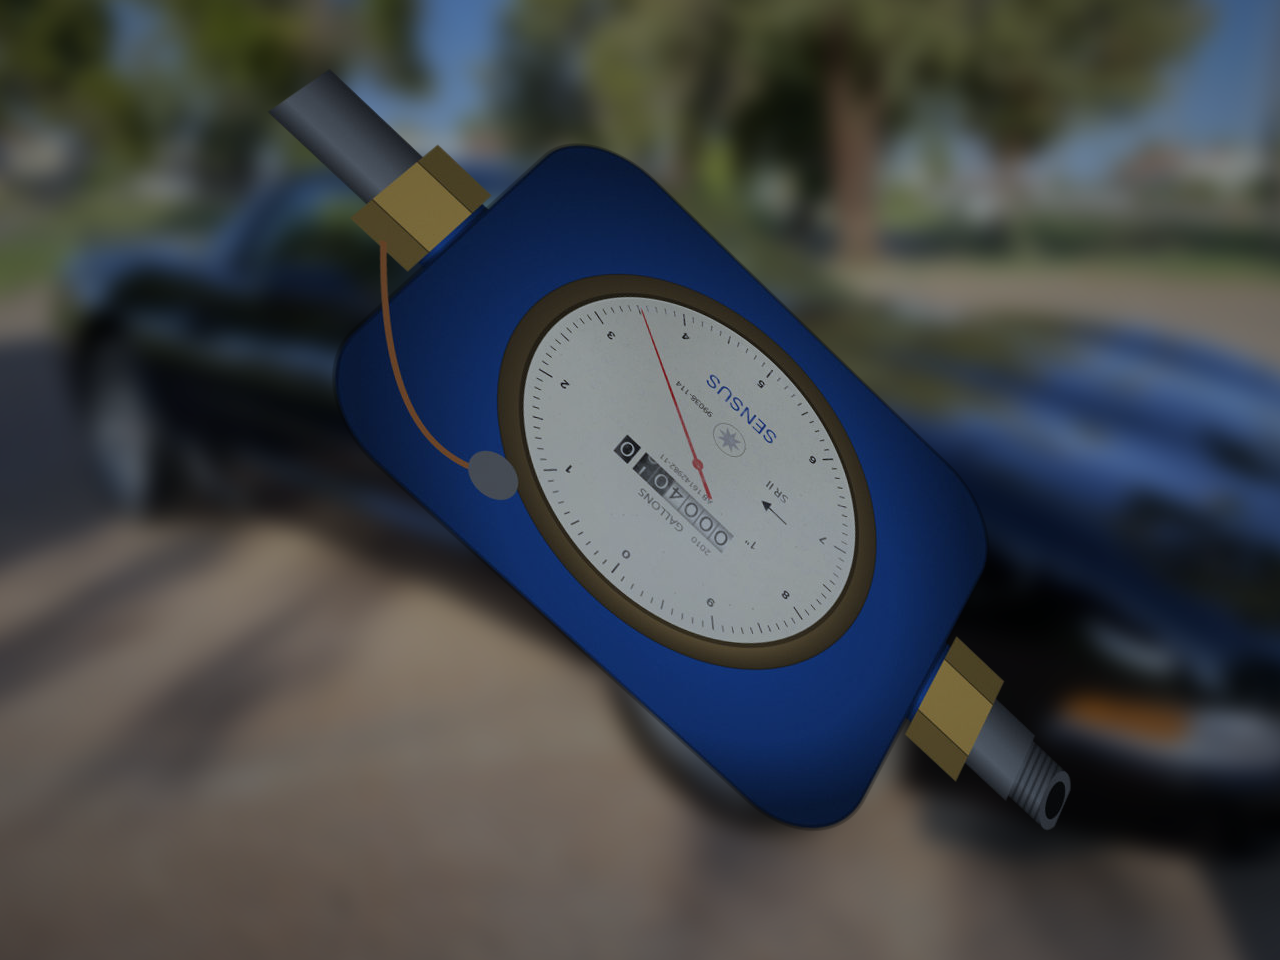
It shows 4013.5 gal
